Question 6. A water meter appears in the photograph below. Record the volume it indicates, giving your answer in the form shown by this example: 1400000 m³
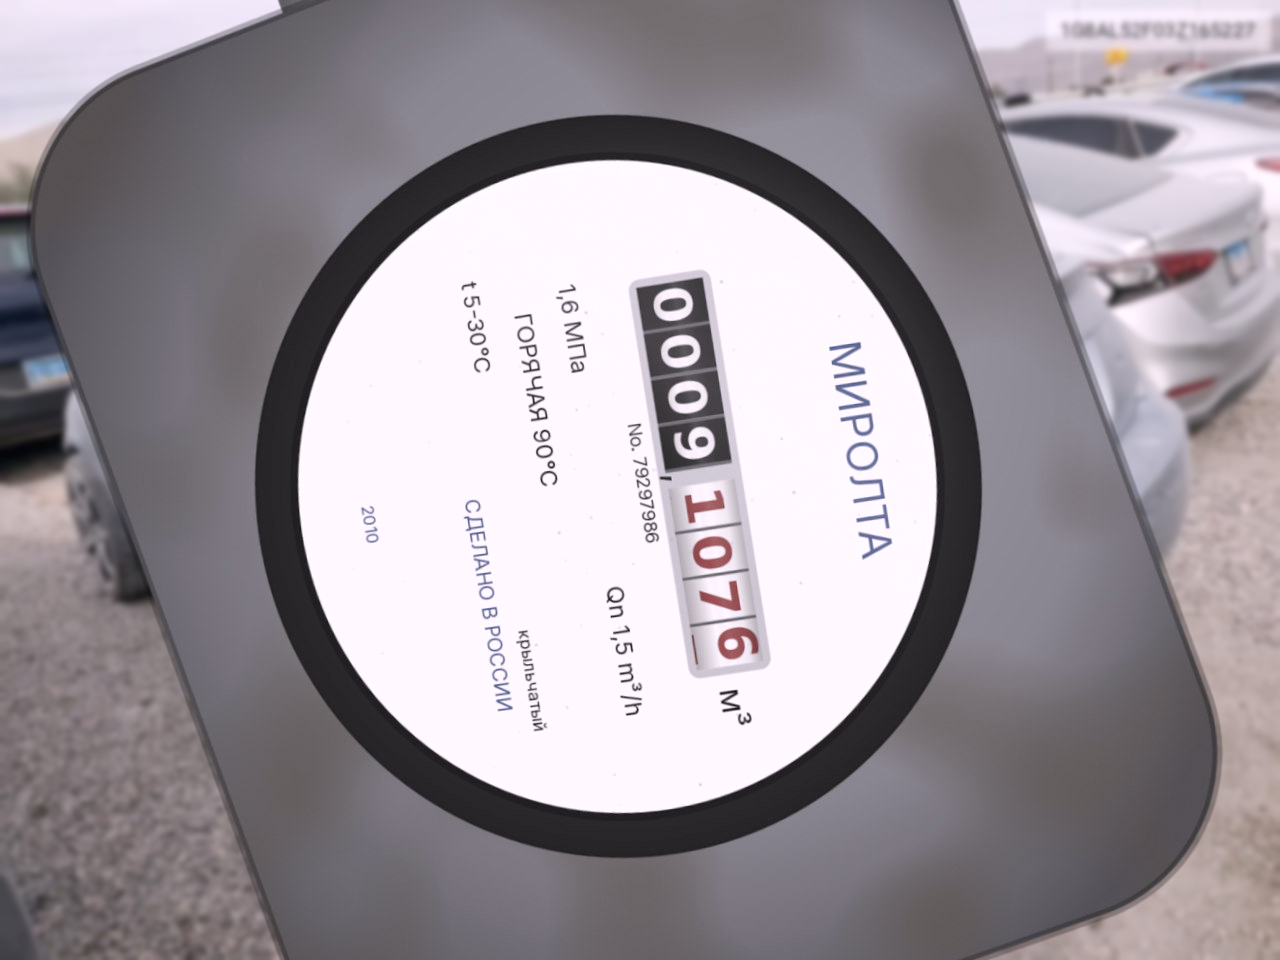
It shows 9.1076 m³
